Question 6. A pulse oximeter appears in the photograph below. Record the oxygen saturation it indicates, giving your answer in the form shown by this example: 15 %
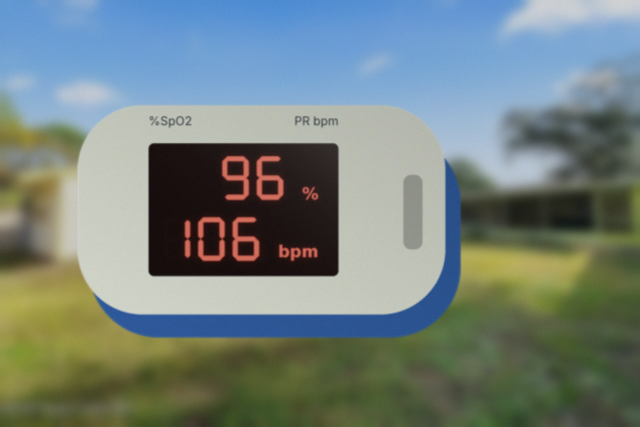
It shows 96 %
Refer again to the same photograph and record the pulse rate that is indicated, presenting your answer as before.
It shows 106 bpm
